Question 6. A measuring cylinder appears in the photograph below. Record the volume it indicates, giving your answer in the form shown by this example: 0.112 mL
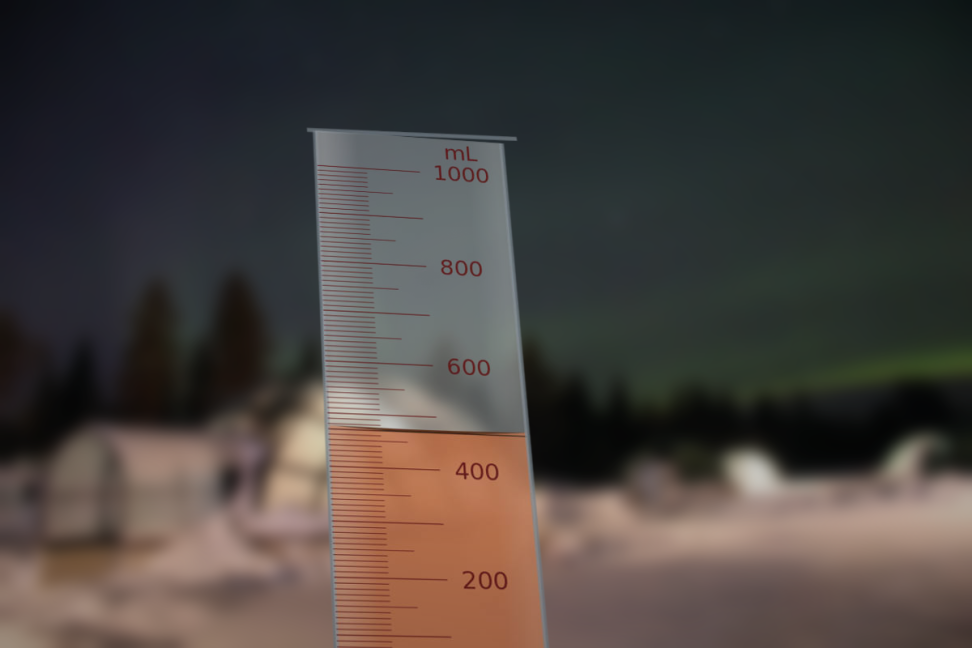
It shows 470 mL
